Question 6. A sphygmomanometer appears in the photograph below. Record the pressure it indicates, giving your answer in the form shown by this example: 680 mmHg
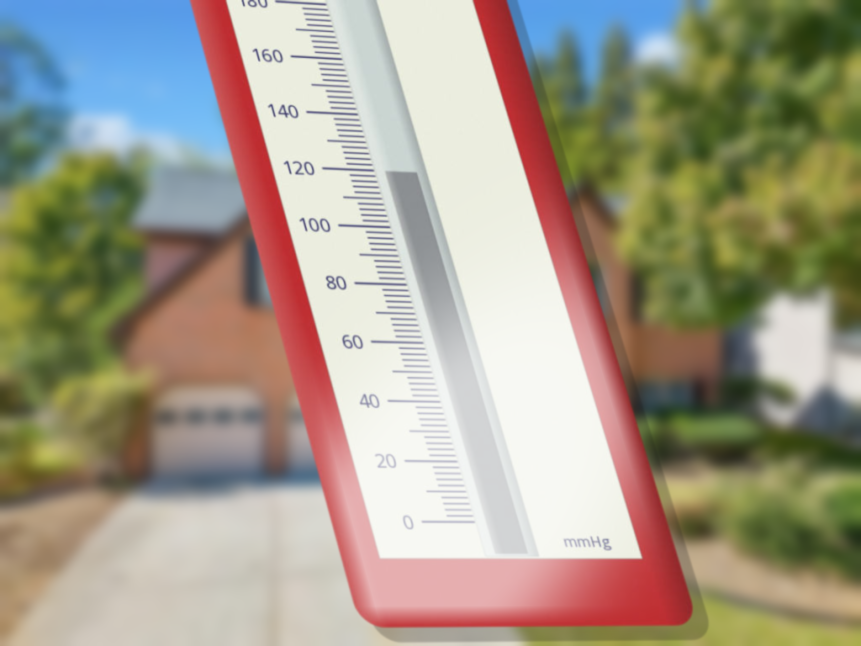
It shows 120 mmHg
